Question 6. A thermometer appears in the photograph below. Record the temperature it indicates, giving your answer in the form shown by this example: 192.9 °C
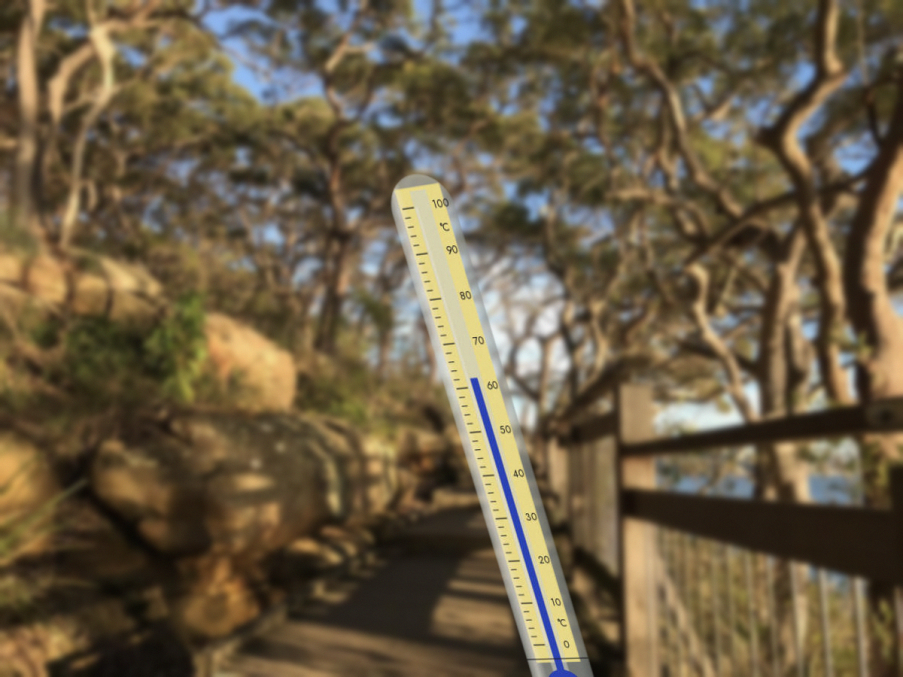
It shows 62 °C
